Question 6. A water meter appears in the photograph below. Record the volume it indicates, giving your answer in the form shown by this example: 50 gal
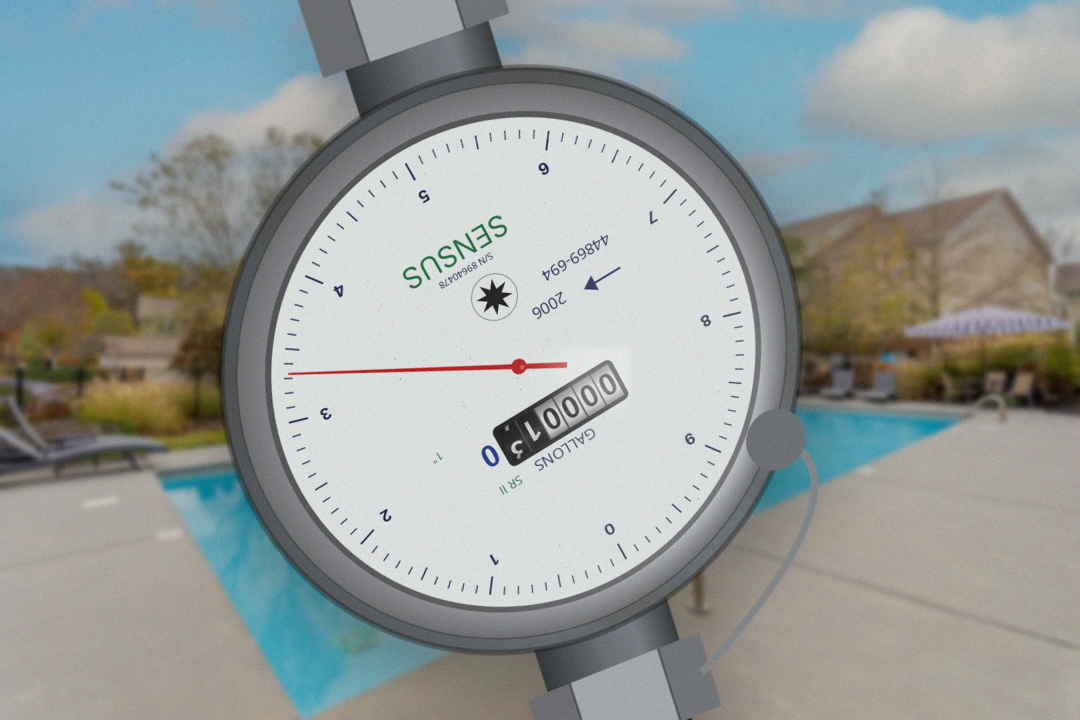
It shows 133.3 gal
